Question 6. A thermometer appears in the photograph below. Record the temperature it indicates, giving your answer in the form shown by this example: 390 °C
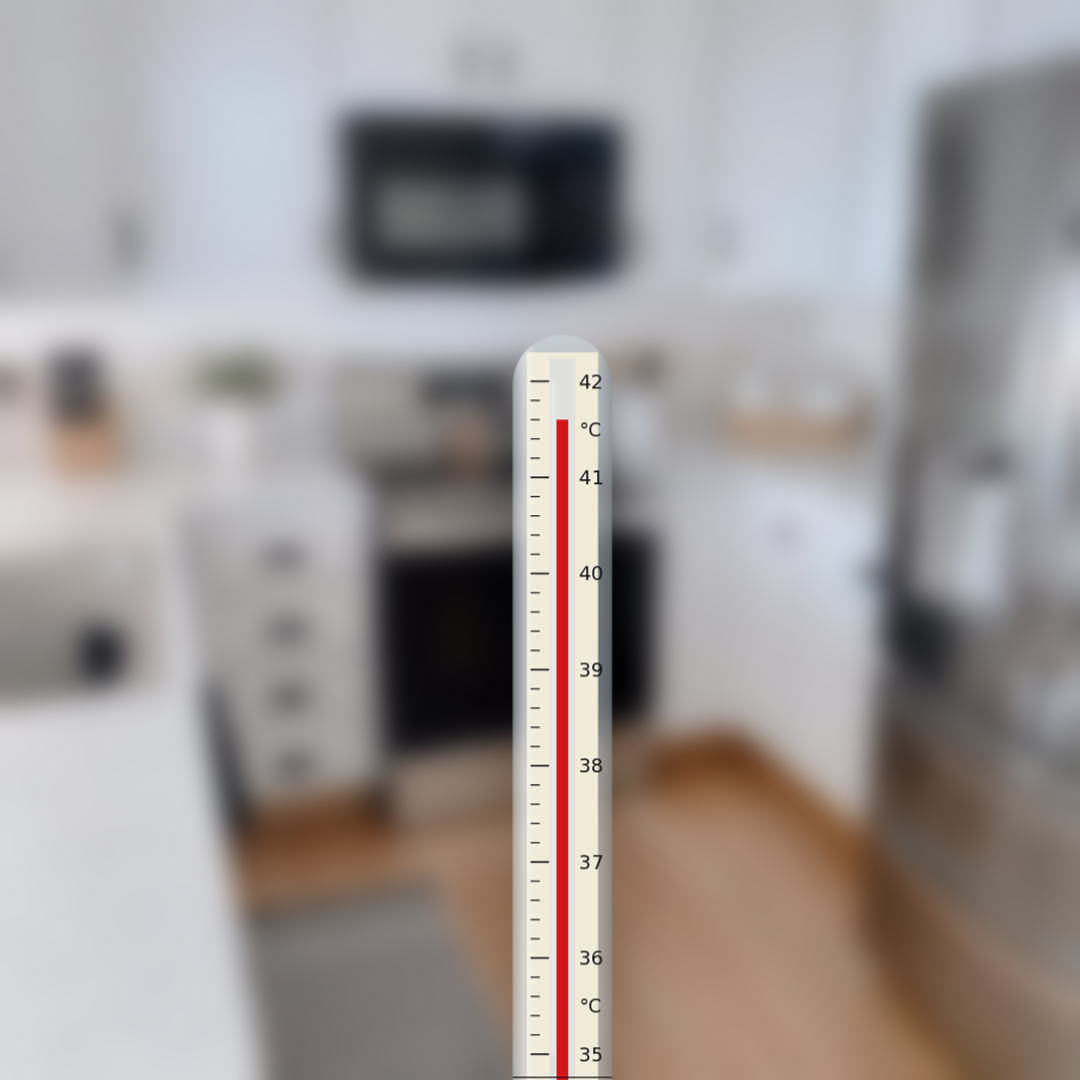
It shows 41.6 °C
